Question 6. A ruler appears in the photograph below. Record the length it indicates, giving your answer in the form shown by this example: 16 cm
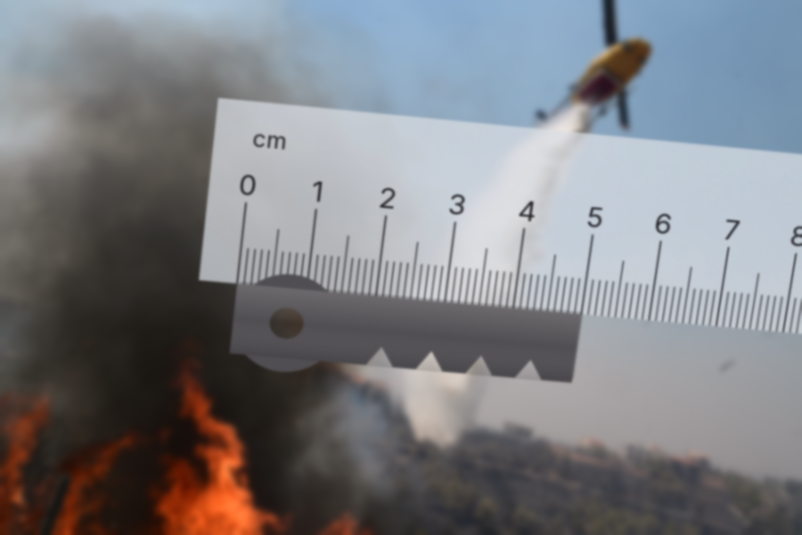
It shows 5 cm
